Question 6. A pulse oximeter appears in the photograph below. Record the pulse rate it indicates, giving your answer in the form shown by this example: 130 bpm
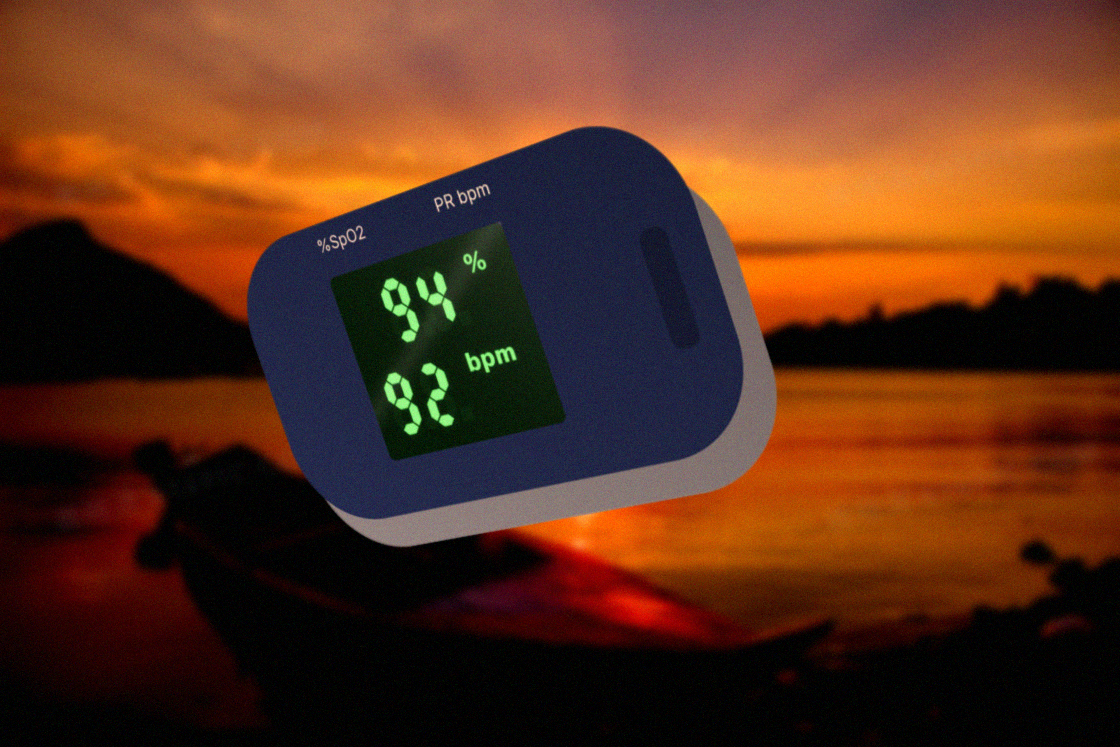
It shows 92 bpm
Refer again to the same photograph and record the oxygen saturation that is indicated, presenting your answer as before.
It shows 94 %
